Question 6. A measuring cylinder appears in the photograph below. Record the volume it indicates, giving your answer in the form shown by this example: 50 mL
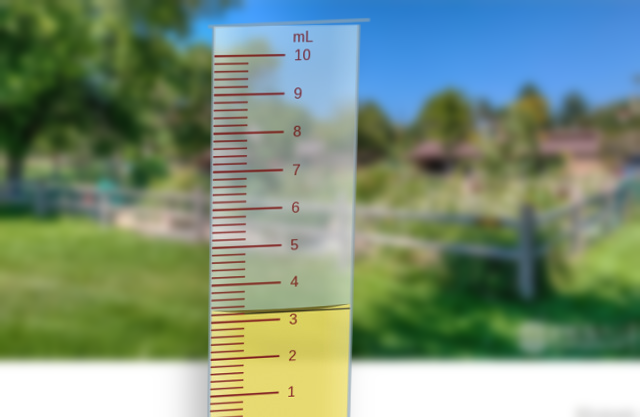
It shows 3.2 mL
